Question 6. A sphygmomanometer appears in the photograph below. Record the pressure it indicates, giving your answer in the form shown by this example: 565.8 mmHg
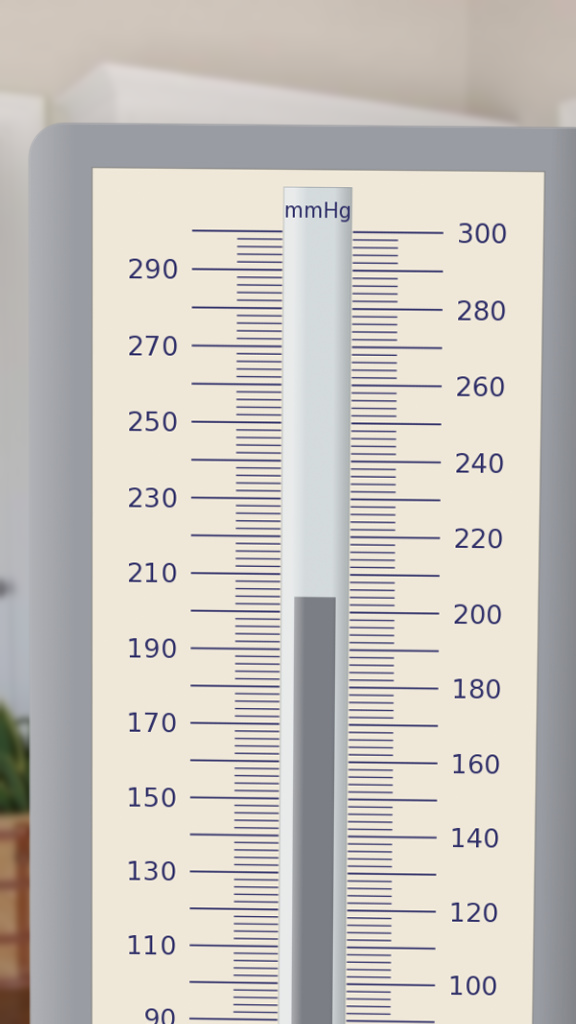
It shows 204 mmHg
